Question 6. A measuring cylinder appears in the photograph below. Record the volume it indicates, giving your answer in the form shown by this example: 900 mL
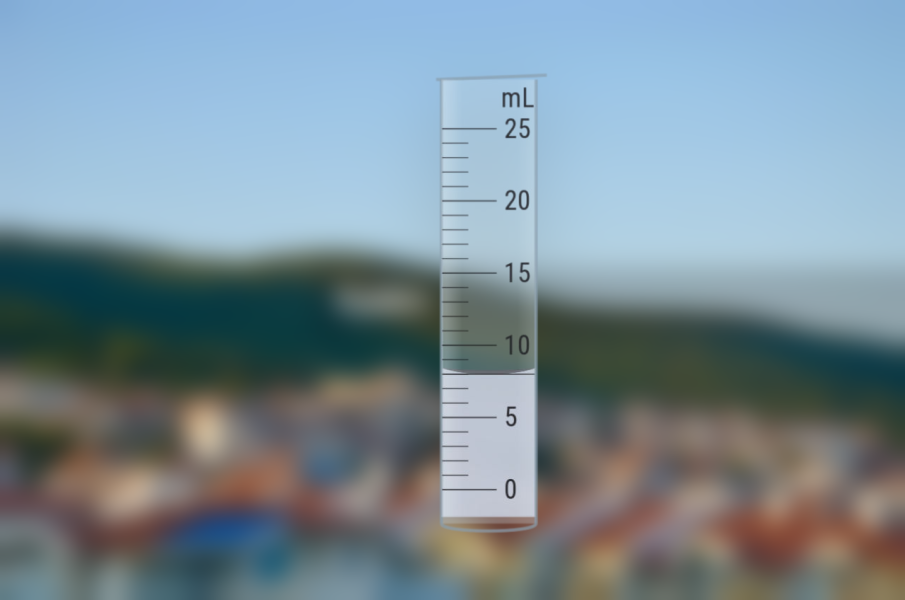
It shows 8 mL
